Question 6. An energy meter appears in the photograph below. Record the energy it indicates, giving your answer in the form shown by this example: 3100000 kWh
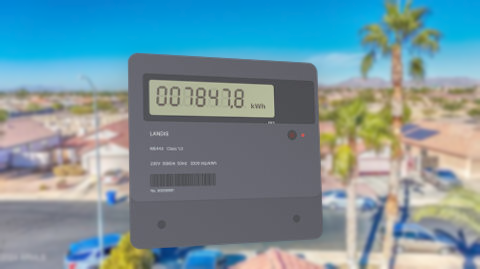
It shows 7847.8 kWh
